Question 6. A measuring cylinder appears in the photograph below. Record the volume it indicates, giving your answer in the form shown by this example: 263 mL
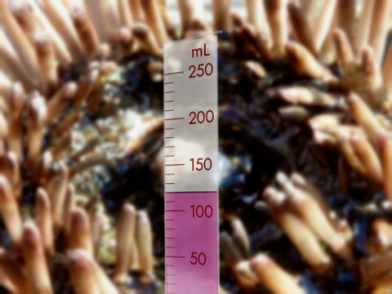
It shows 120 mL
